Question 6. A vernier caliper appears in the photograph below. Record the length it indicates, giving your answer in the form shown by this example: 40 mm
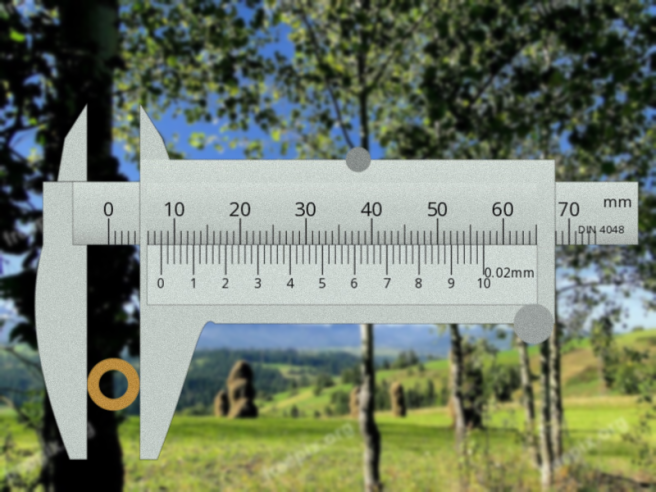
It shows 8.0 mm
